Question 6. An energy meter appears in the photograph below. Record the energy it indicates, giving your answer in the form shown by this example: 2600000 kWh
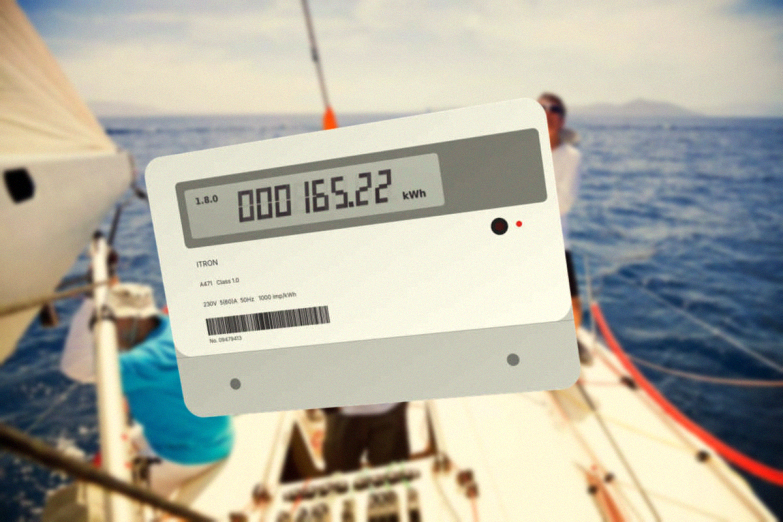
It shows 165.22 kWh
